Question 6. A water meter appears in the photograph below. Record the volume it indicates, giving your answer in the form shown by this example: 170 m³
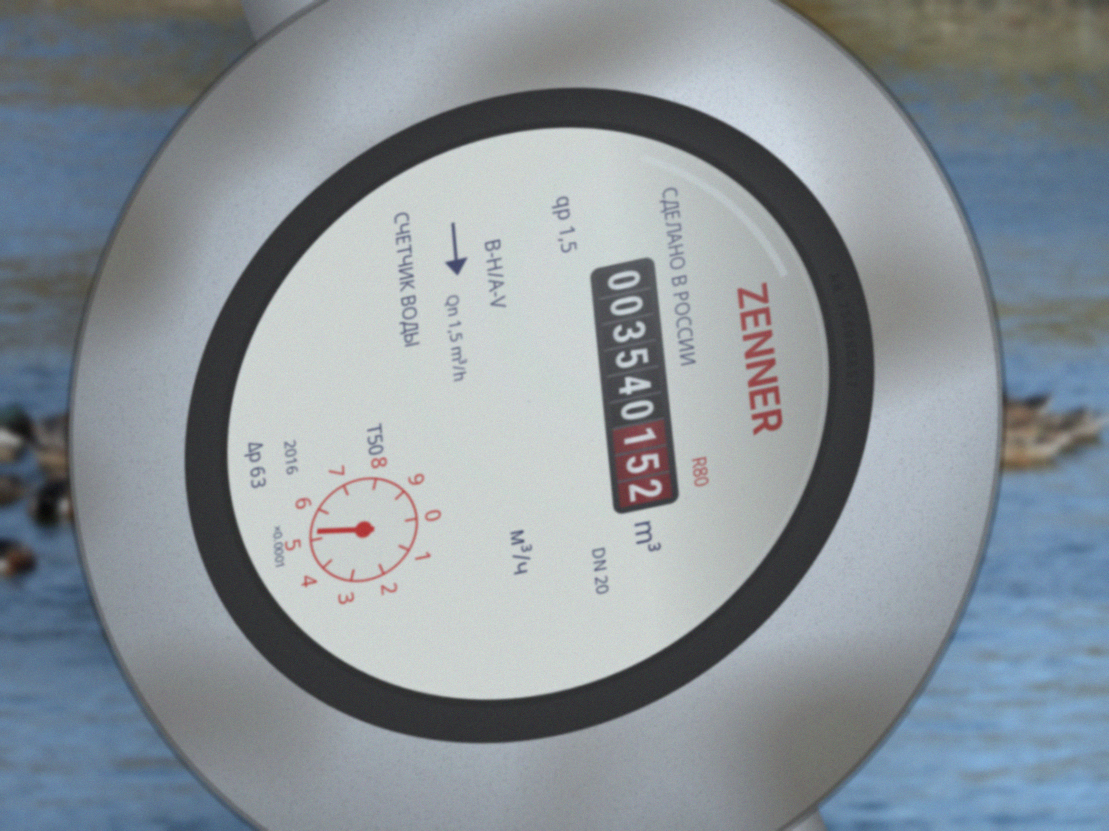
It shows 3540.1525 m³
